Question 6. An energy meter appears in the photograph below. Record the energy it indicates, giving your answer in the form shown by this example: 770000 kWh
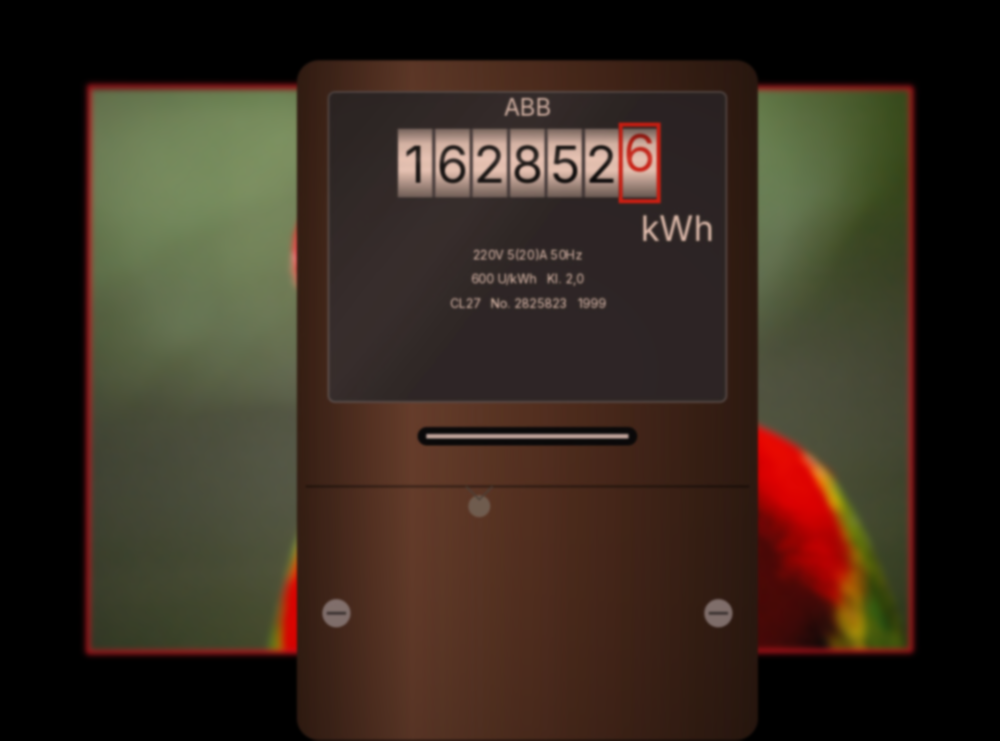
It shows 162852.6 kWh
